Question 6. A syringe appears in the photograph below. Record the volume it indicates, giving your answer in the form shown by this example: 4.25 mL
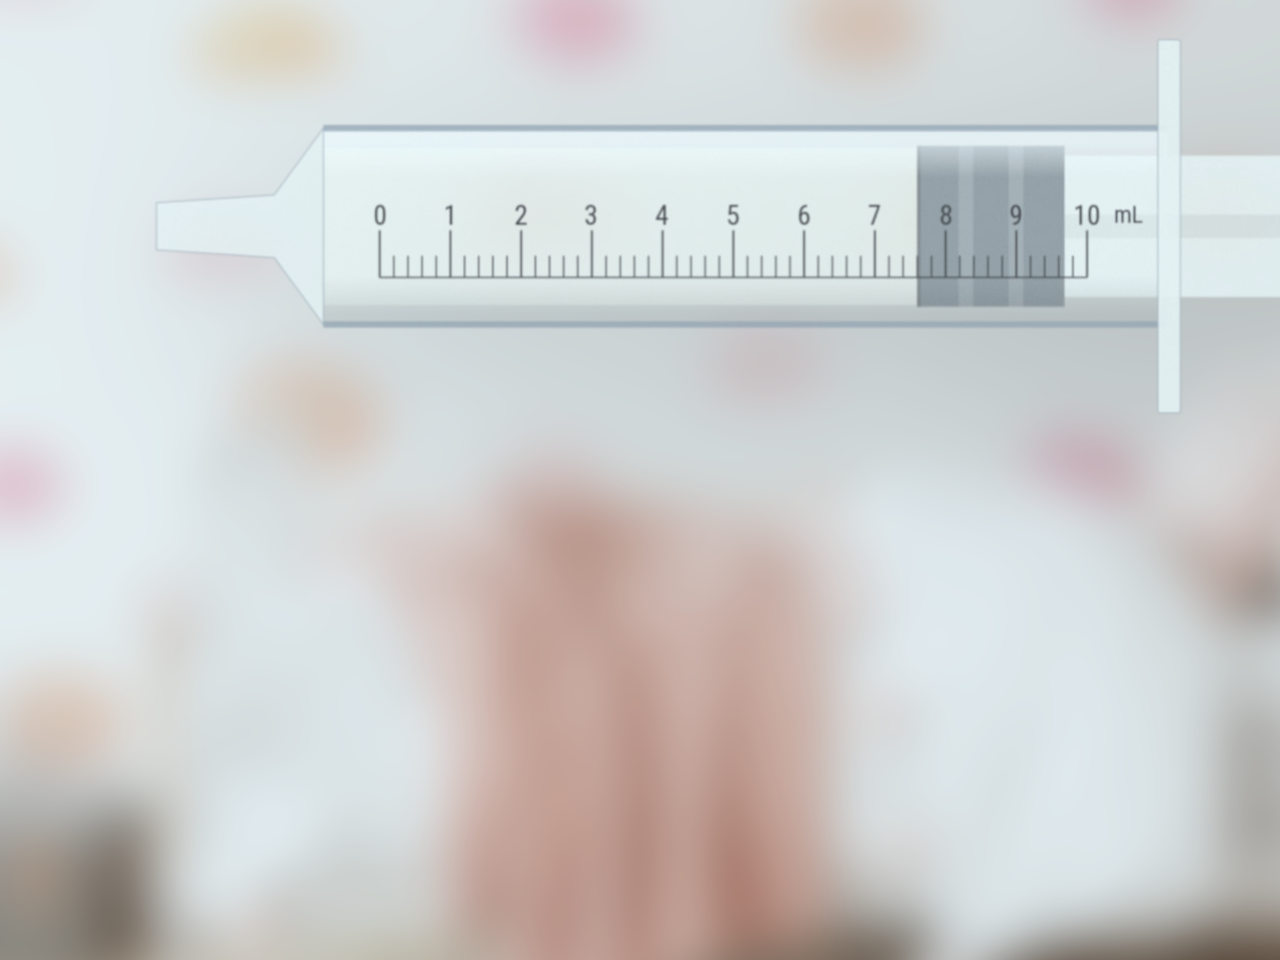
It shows 7.6 mL
